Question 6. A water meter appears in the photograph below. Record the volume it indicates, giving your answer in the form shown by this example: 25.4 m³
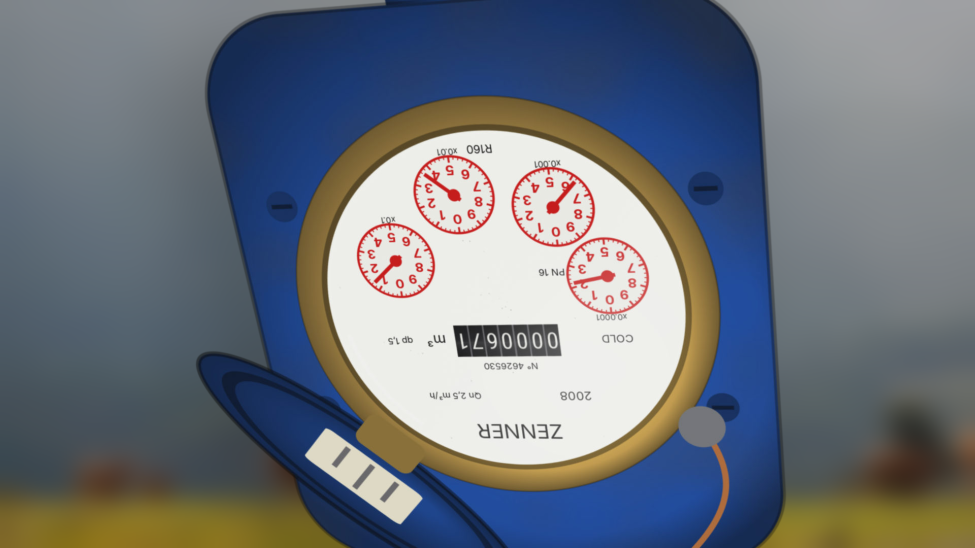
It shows 671.1362 m³
